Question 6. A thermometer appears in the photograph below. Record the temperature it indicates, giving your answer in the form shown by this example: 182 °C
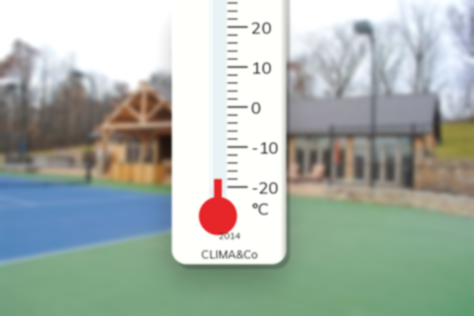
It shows -18 °C
